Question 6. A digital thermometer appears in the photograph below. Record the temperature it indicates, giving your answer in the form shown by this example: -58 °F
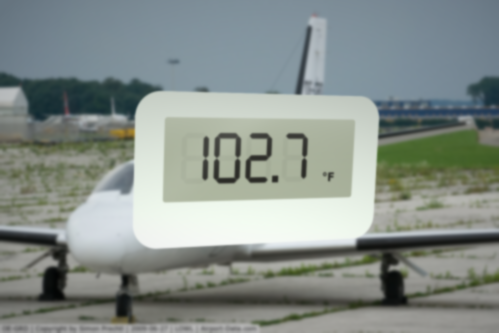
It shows 102.7 °F
